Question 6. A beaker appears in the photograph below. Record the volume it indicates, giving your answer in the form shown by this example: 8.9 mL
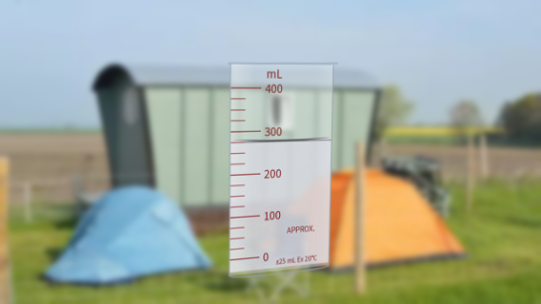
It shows 275 mL
